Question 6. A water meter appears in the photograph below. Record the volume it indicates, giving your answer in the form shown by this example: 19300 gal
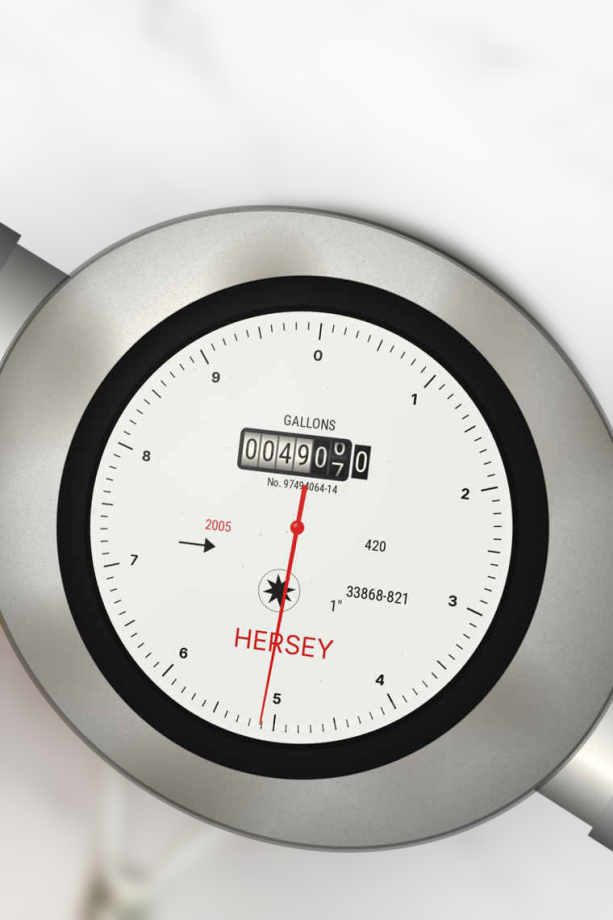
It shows 49065.1 gal
